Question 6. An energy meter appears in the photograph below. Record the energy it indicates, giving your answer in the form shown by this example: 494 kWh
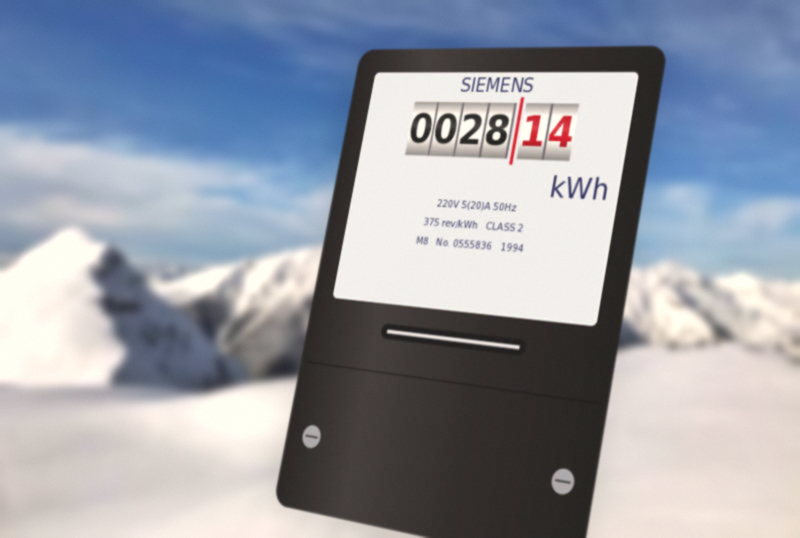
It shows 28.14 kWh
